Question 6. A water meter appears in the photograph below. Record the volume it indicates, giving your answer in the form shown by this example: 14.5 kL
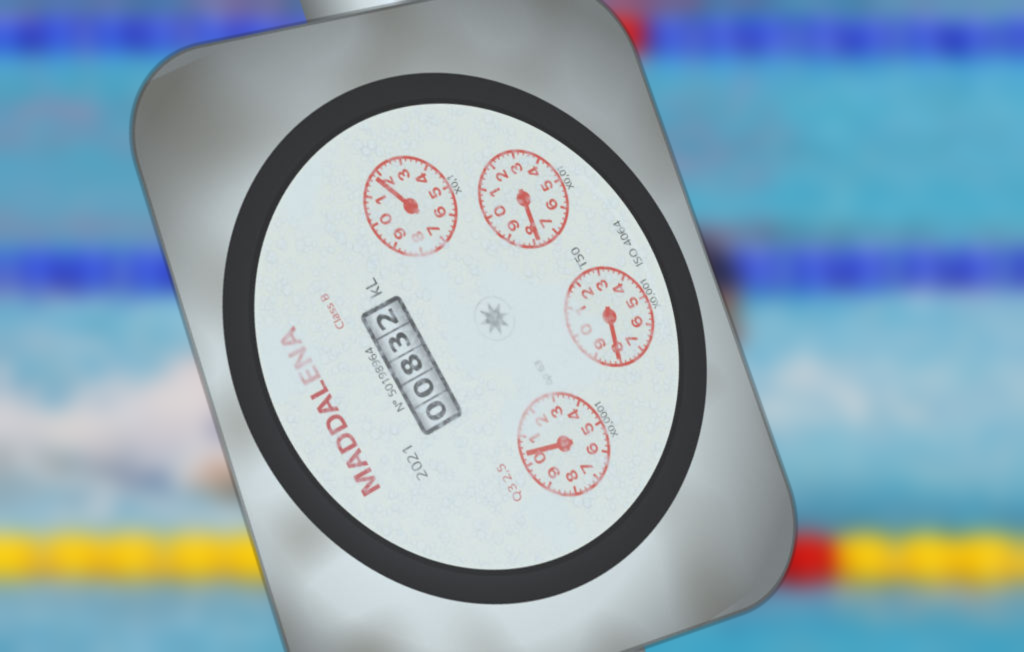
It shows 832.1780 kL
